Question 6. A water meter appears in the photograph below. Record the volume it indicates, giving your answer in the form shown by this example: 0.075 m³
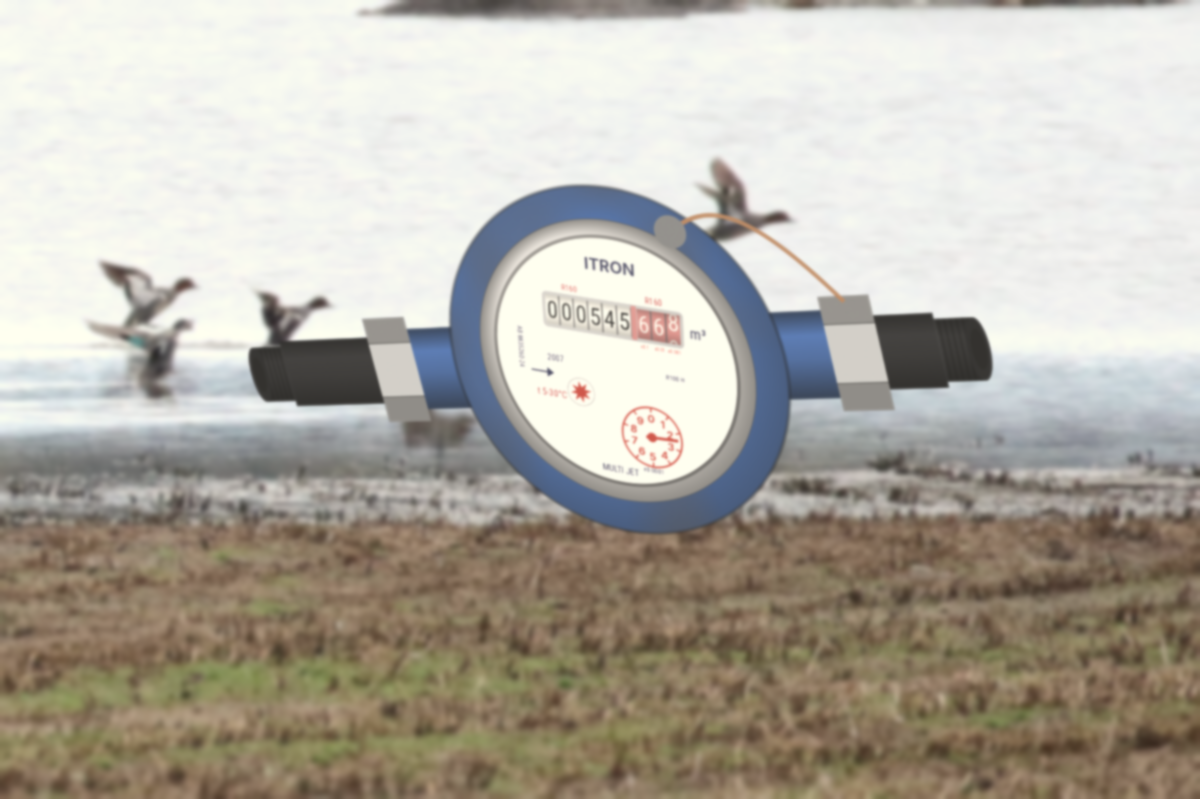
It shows 545.6682 m³
